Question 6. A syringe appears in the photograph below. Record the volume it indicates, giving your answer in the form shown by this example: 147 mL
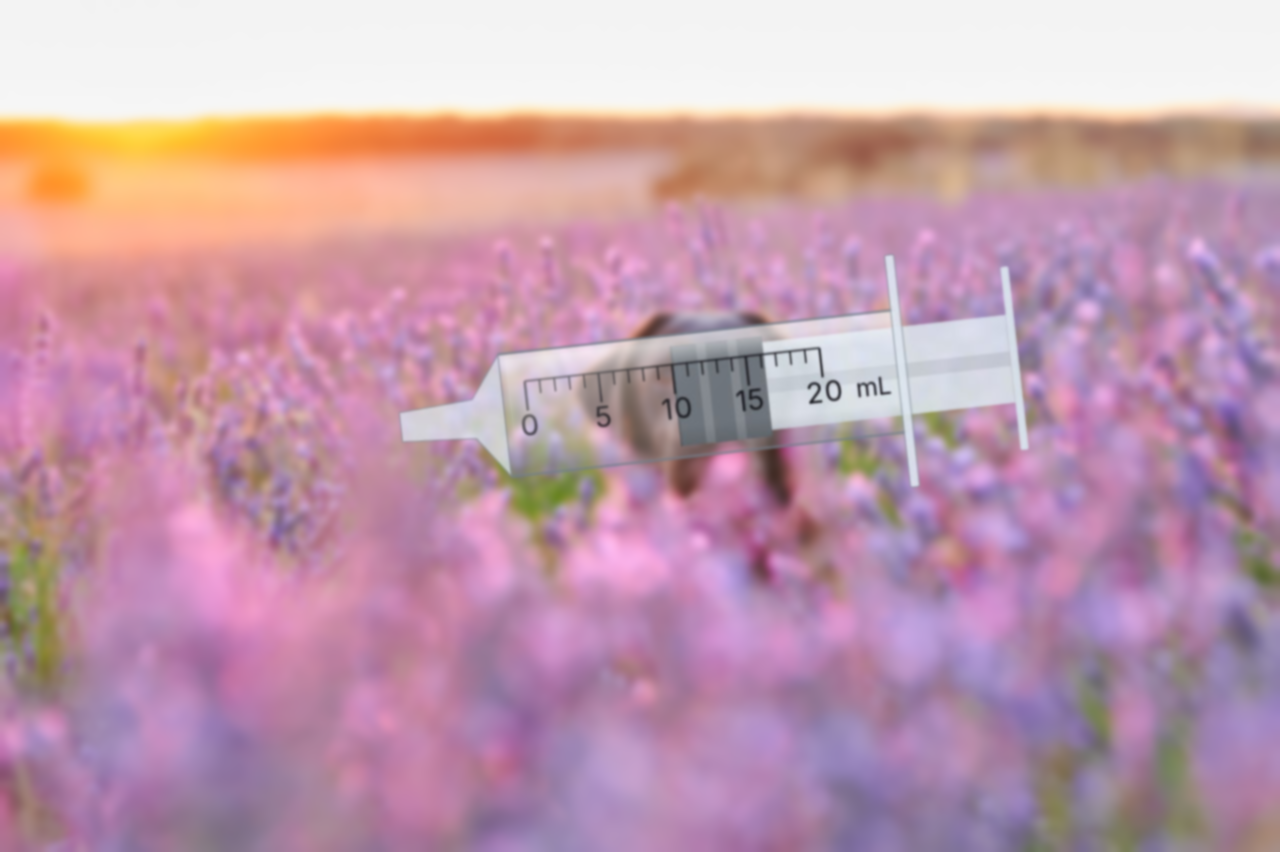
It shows 10 mL
